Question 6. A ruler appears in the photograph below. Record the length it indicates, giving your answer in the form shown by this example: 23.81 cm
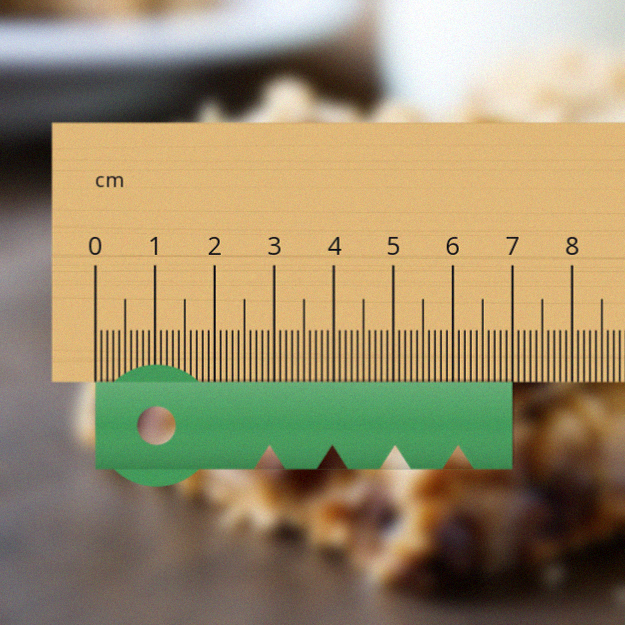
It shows 7 cm
